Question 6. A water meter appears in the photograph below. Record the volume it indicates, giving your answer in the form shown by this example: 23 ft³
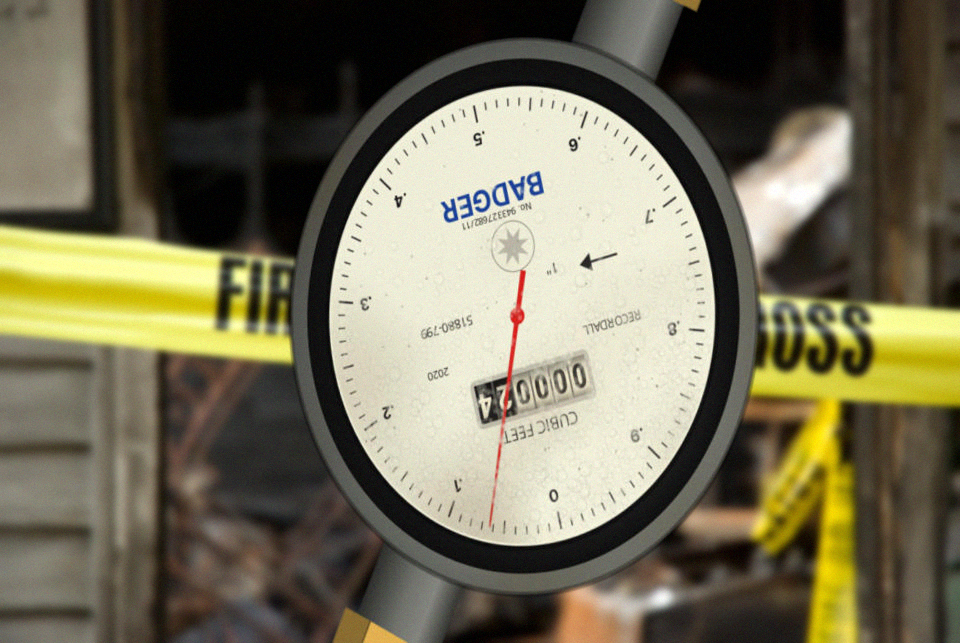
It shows 24.06 ft³
